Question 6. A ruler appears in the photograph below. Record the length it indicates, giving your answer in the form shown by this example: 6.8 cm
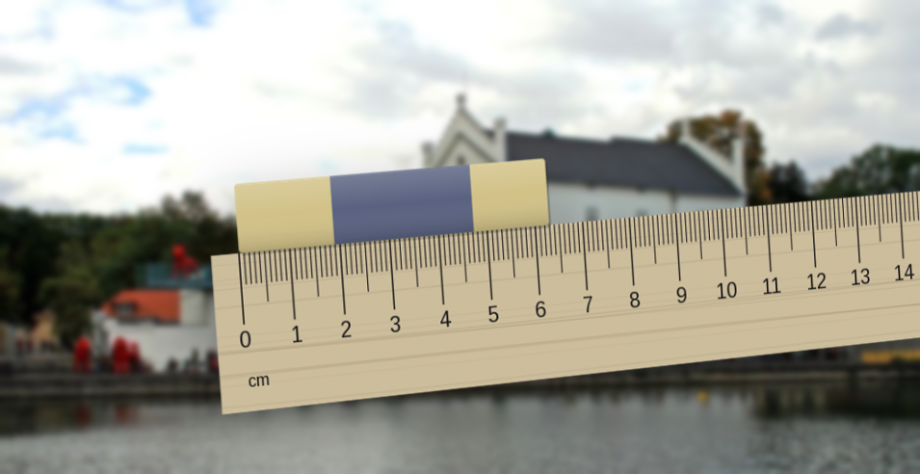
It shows 6.3 cm
